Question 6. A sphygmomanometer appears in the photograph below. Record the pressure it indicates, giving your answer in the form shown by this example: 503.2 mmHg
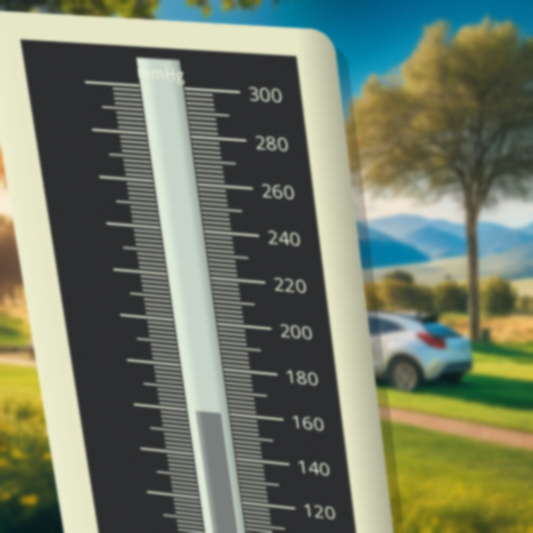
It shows 160 mmHg
